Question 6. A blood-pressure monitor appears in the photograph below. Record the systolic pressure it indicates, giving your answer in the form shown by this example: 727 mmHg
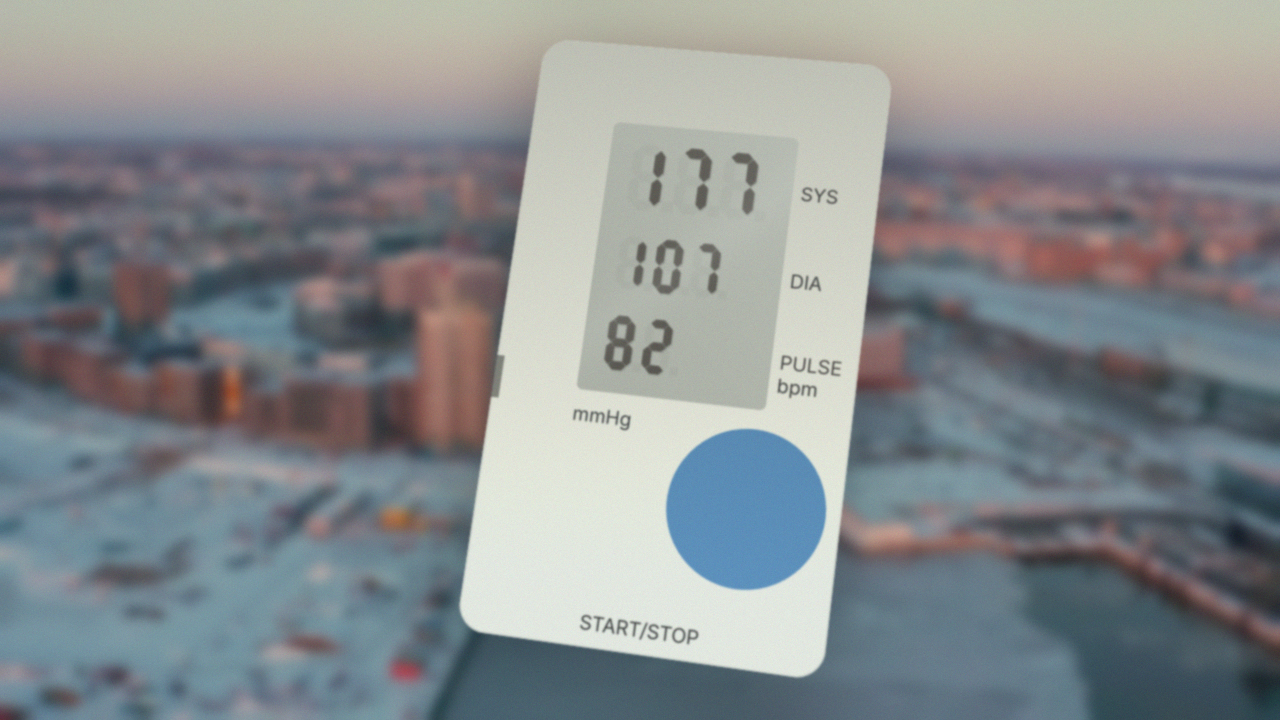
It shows 177 mmHg
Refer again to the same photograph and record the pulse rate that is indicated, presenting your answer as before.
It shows 82 bpm
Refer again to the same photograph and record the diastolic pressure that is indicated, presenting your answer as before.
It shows 107 mmHg
